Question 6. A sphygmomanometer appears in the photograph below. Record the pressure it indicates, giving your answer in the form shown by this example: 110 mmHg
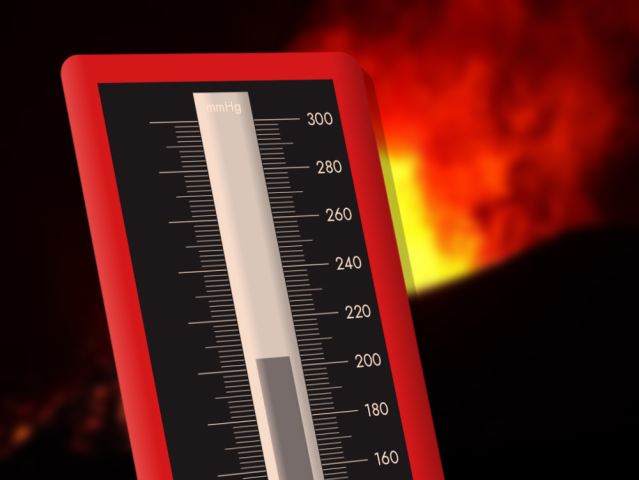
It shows 204 mmHg
